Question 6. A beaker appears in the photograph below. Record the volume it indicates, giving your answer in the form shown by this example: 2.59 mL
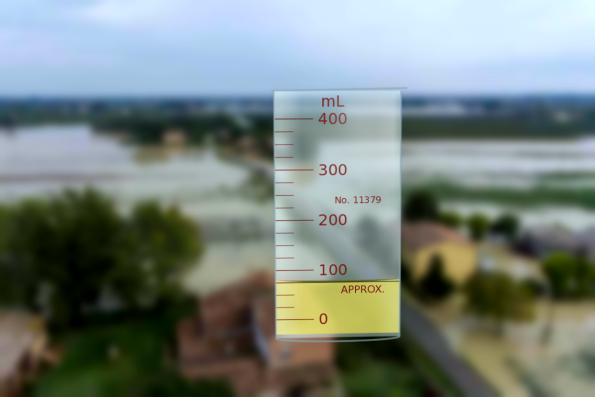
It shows 75 mL
